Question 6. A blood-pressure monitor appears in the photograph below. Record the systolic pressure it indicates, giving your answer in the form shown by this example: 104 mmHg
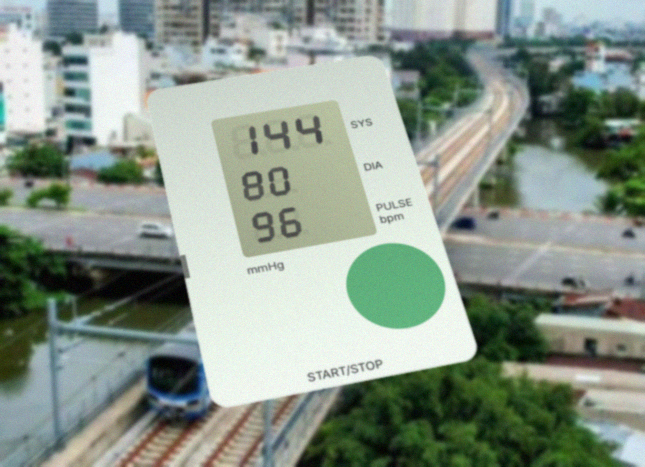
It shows 144 mmHg
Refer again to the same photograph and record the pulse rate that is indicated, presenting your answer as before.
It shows 96 bpm
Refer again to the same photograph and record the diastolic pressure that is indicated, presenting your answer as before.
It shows 80 mmHg
